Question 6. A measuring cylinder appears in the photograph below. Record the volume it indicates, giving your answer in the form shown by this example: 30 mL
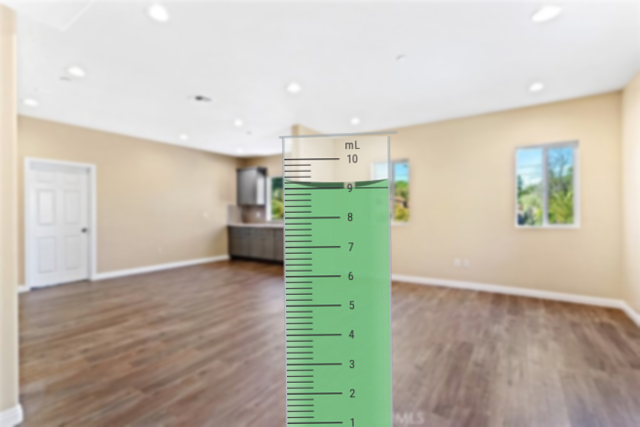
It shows 9 mL
